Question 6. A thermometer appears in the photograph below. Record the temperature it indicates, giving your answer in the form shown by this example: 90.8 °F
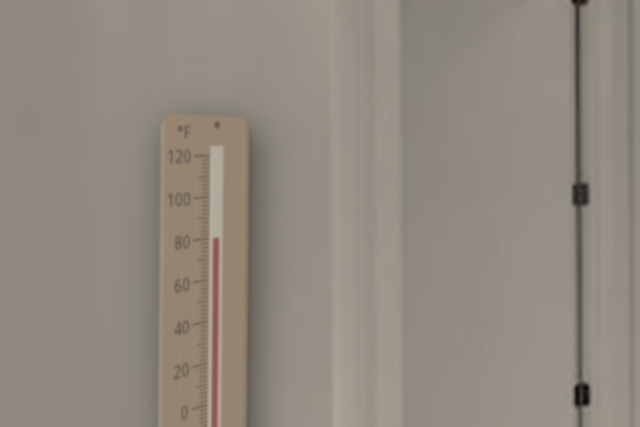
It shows 80 °F
